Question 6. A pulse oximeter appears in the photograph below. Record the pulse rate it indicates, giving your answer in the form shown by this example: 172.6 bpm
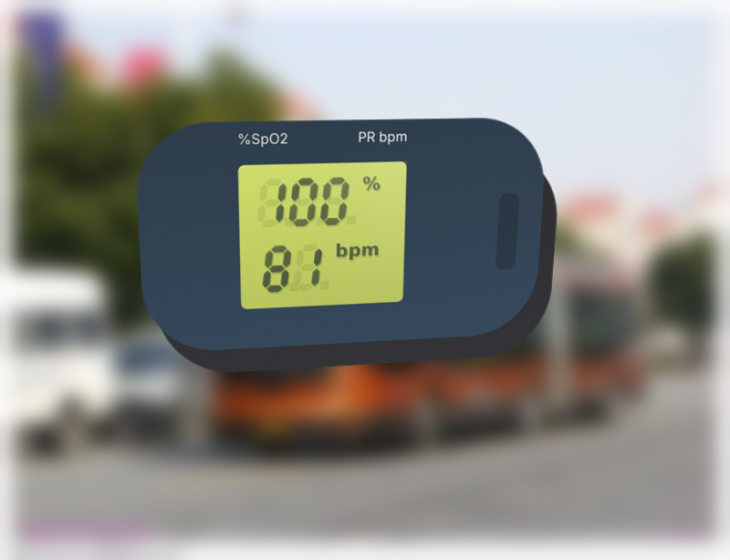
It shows 81 bpm
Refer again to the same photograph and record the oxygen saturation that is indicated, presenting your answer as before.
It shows 100 %
